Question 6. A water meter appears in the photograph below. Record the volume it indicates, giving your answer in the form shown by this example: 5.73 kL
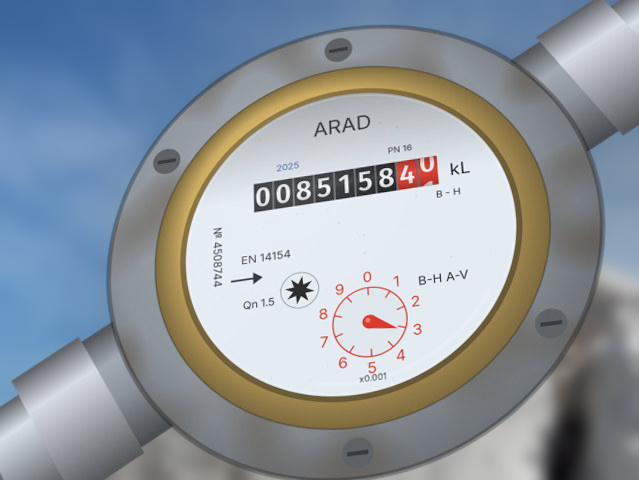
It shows 85158.403 kL
